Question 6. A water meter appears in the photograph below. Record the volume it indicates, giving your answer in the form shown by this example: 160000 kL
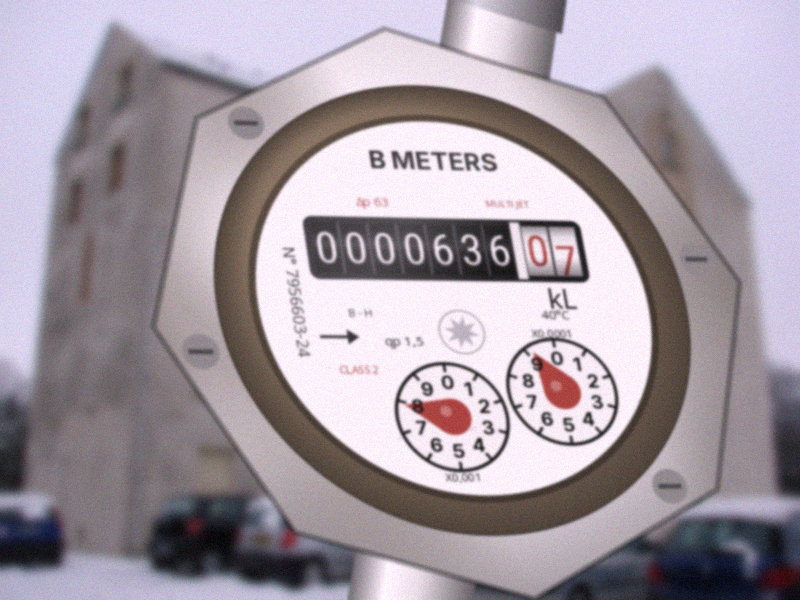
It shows 636.0679 kL
